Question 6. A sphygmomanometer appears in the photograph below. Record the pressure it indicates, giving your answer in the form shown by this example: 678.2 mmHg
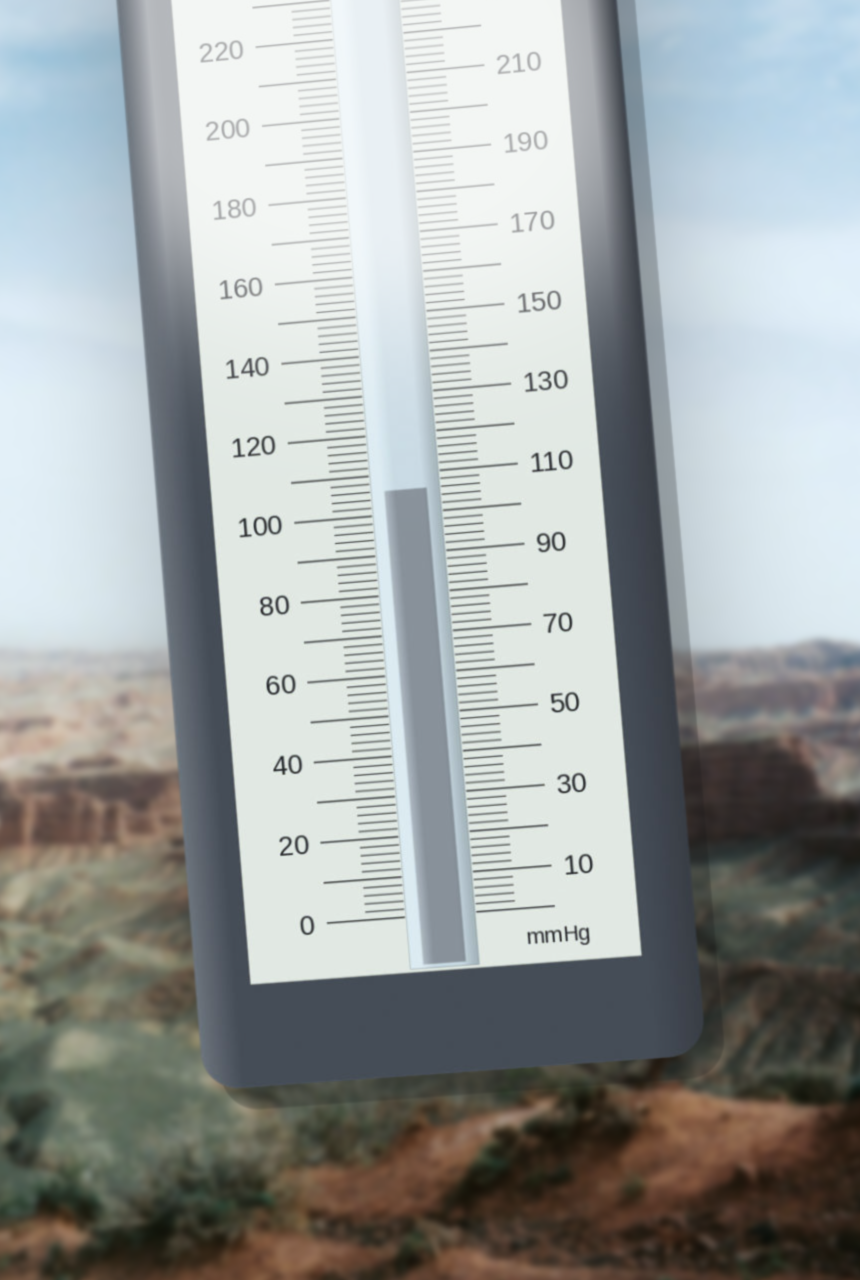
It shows 106 mmHg
